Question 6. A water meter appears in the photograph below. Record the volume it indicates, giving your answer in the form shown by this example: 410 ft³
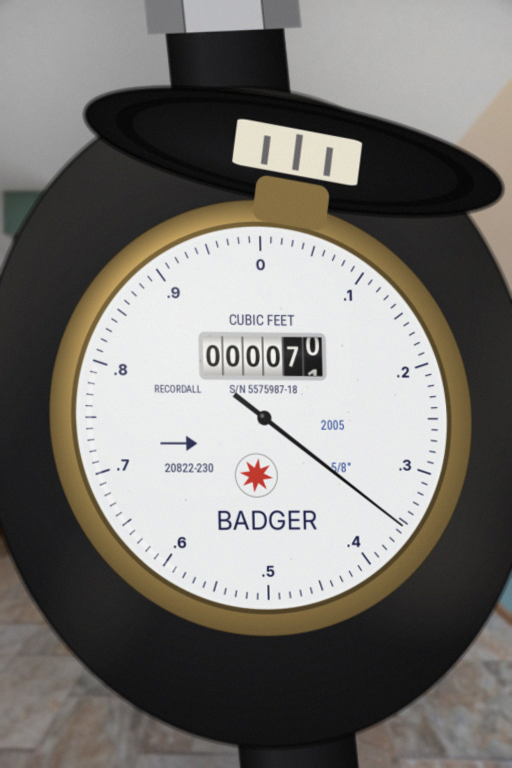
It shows 70.35 ft³
